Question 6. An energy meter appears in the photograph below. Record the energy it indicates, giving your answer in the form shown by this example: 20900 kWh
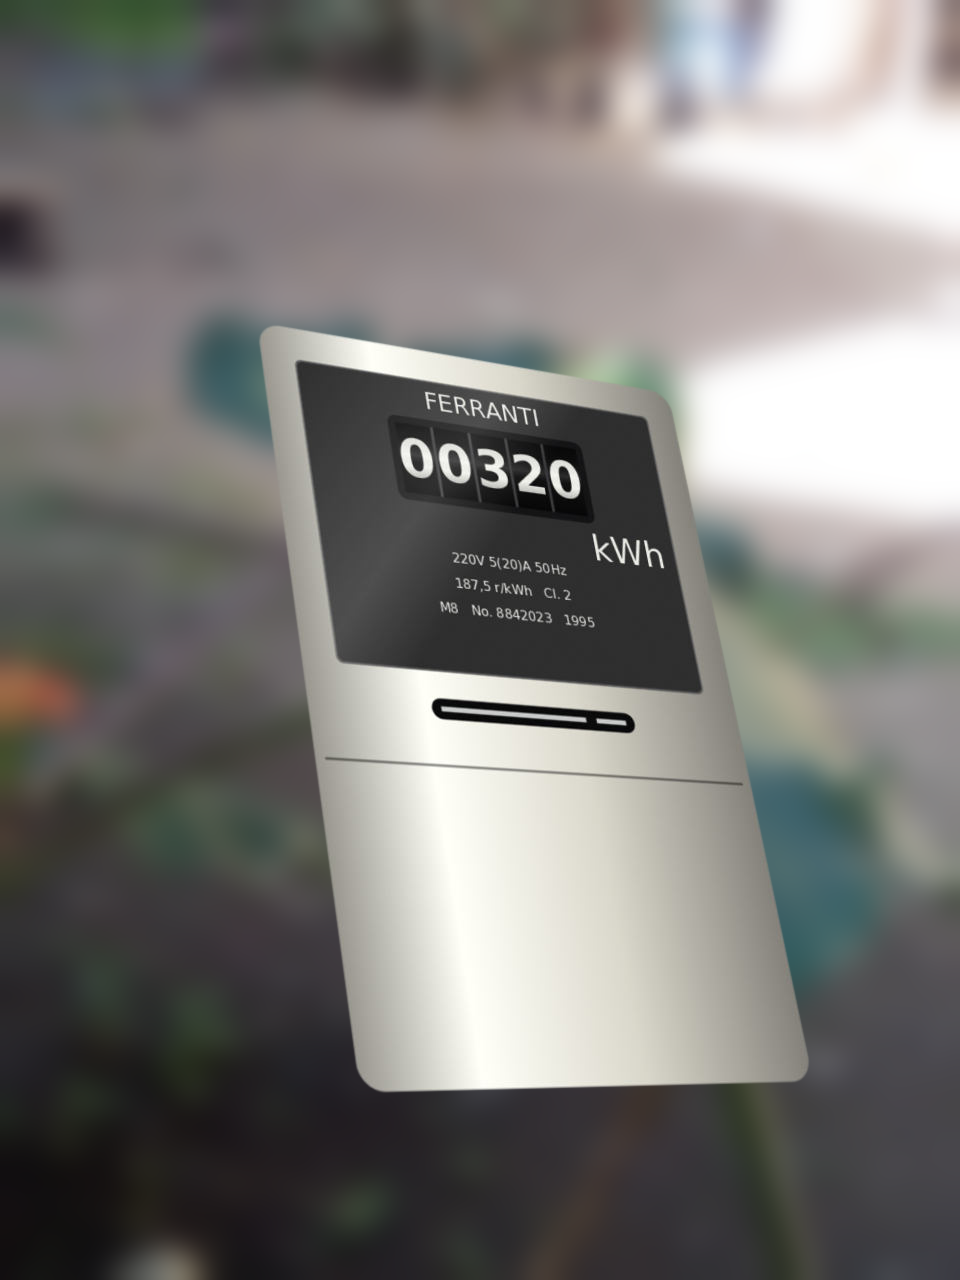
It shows 320 kWh
